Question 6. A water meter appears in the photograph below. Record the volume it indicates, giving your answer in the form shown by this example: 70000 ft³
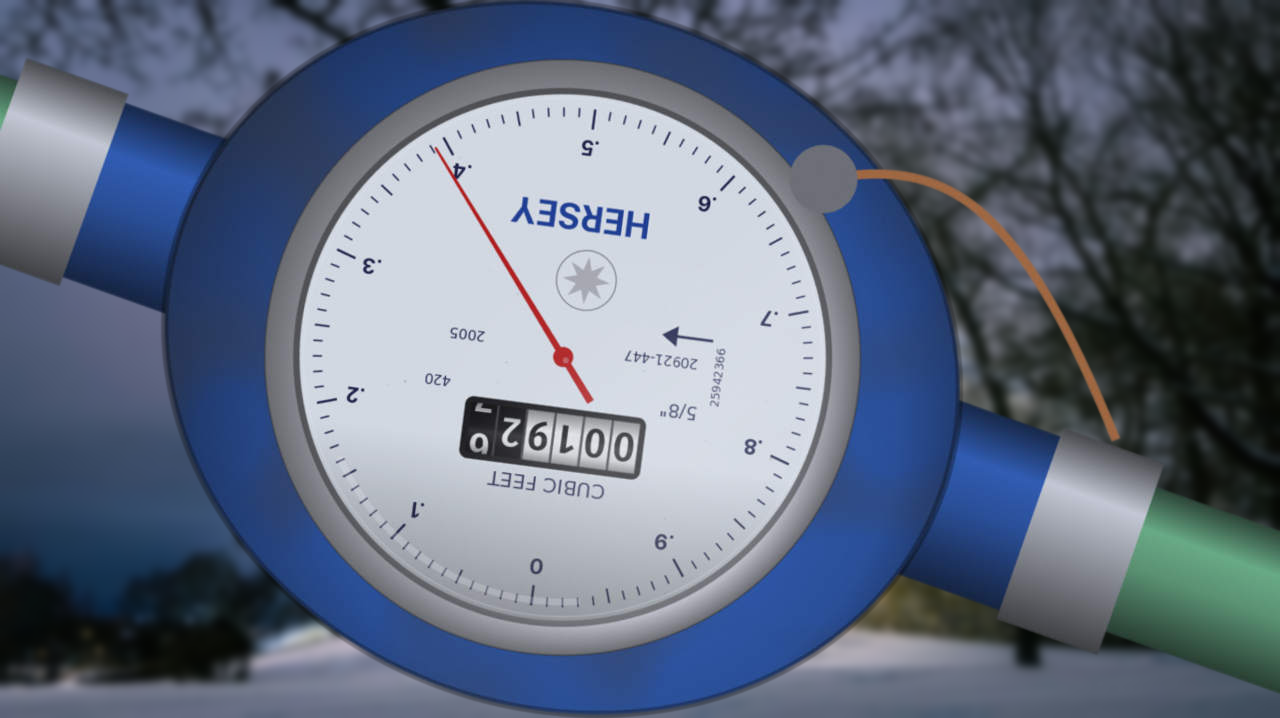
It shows 1926.39 ft³
